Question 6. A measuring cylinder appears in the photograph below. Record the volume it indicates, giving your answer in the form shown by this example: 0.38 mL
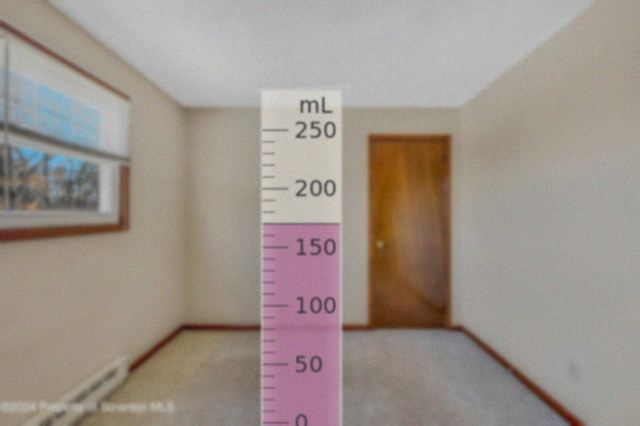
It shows 170 mL
